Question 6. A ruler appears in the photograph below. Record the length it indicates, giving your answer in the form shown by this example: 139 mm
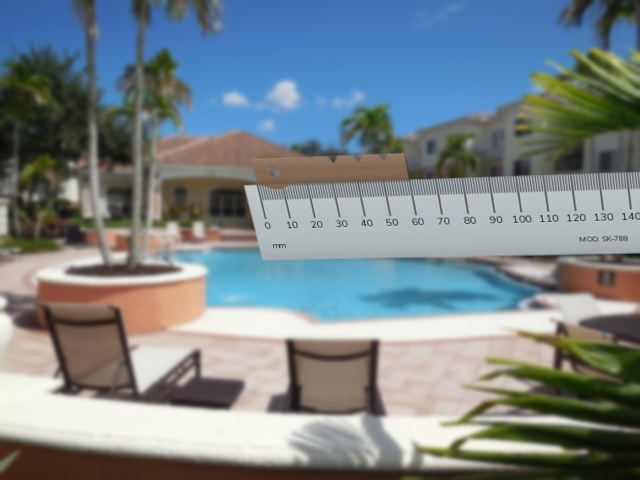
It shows 60 mm
